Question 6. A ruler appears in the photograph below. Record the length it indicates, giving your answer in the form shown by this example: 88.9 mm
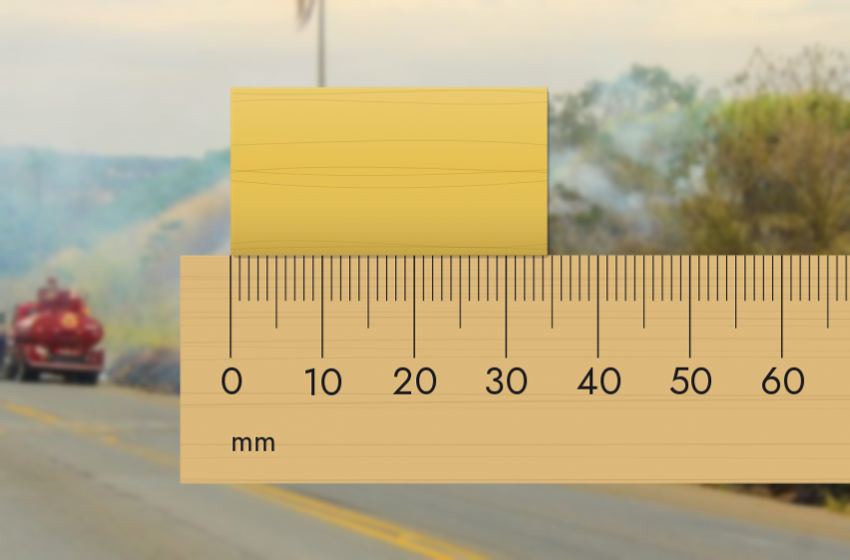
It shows 34.5 mm
